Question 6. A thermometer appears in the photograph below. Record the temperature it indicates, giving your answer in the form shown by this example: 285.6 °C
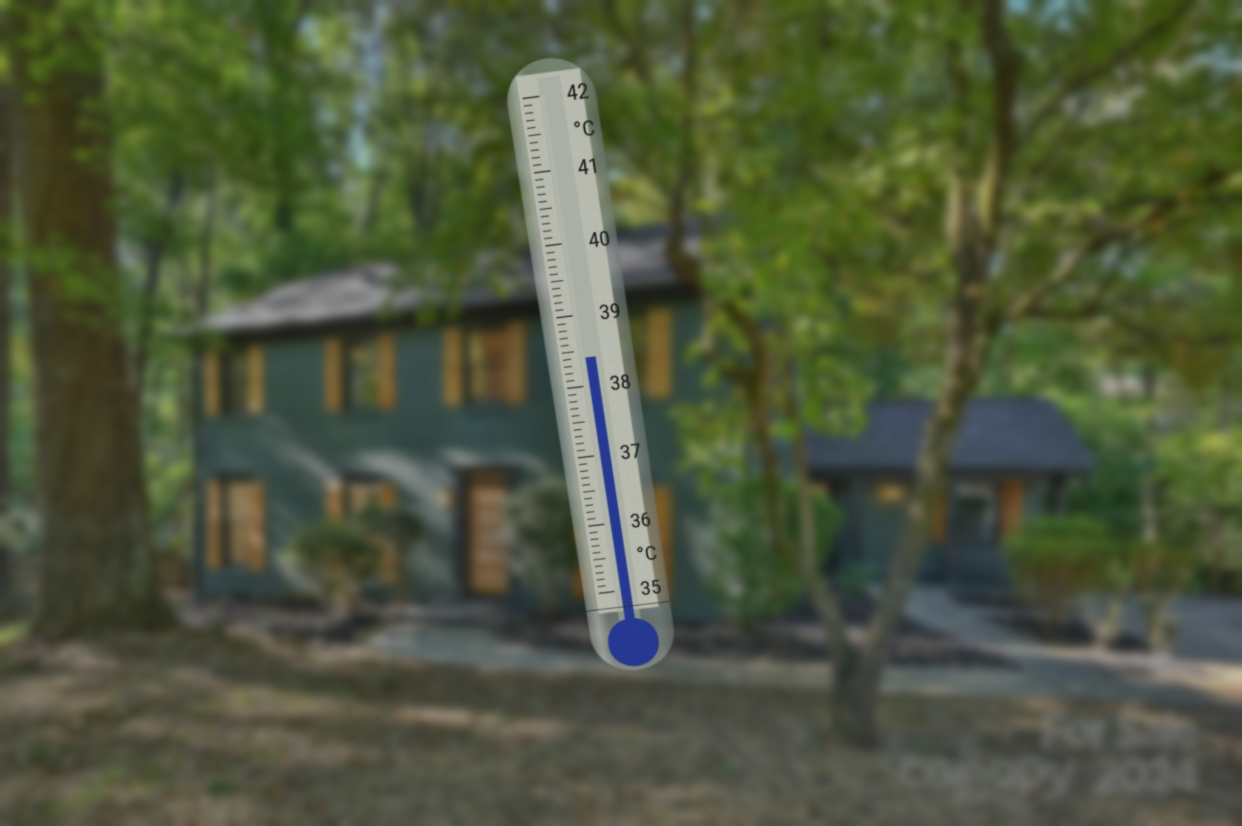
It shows 38.4 °C
